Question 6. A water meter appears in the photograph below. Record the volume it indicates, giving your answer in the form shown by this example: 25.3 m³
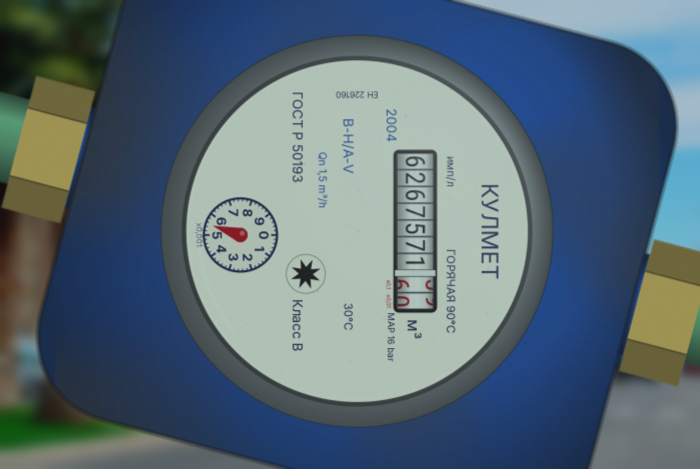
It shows 6267571.595 m³
